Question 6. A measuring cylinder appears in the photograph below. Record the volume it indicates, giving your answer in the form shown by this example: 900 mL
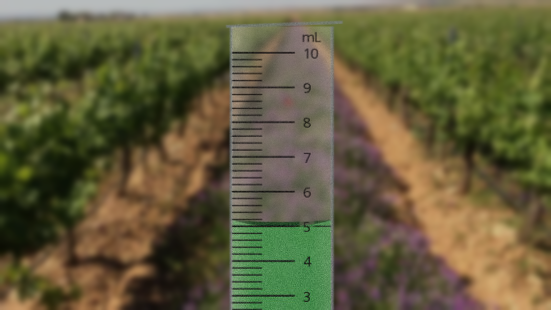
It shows 5 mL
